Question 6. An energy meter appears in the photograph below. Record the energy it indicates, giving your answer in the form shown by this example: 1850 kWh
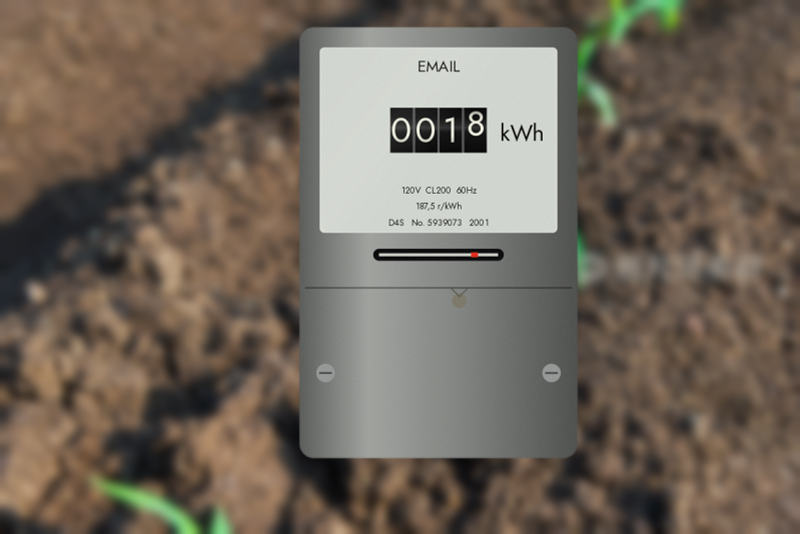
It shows 18 kWh
